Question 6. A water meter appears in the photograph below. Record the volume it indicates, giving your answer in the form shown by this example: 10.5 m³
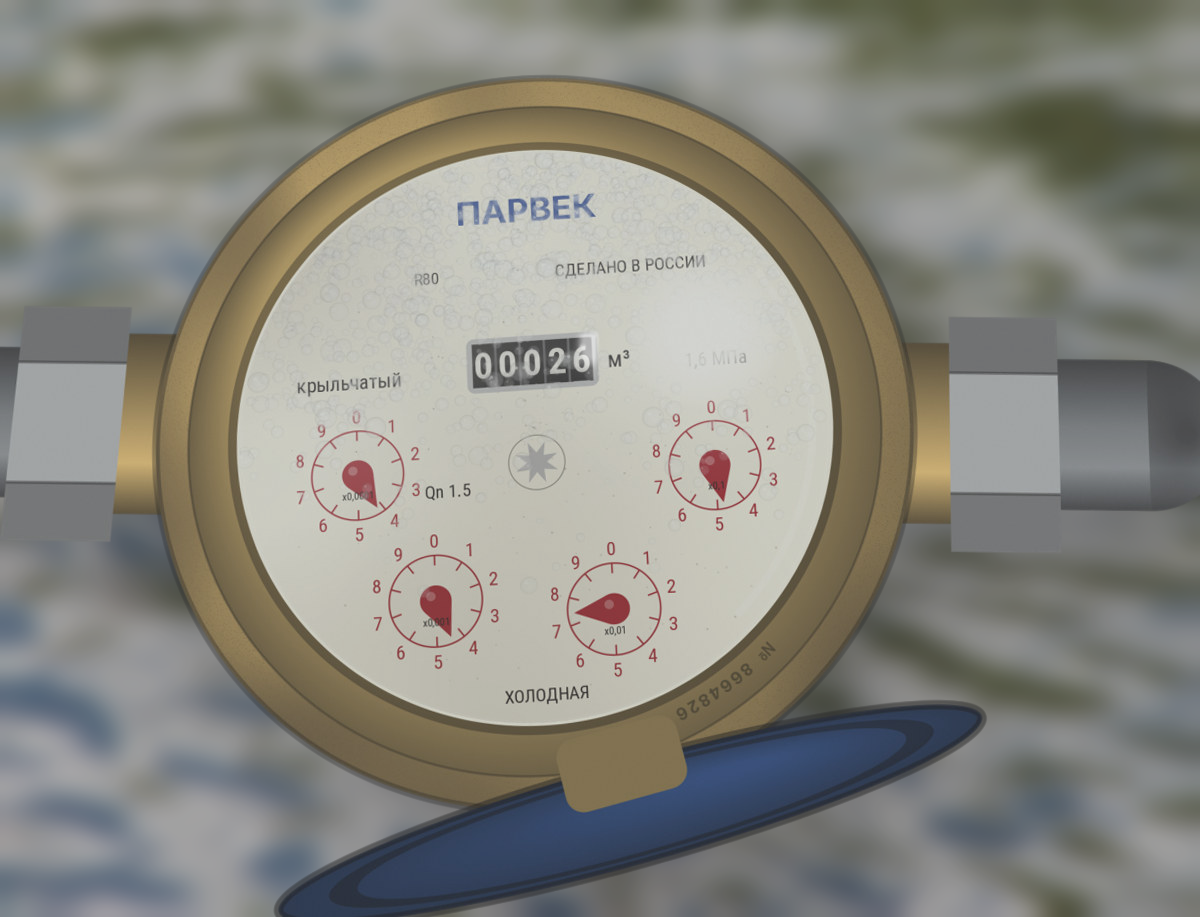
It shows 26.4744 m³
